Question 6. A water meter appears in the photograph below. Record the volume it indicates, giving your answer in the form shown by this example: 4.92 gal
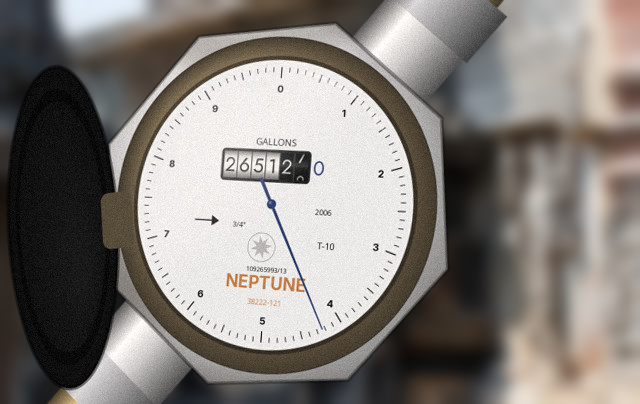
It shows 2651274.2 gal
